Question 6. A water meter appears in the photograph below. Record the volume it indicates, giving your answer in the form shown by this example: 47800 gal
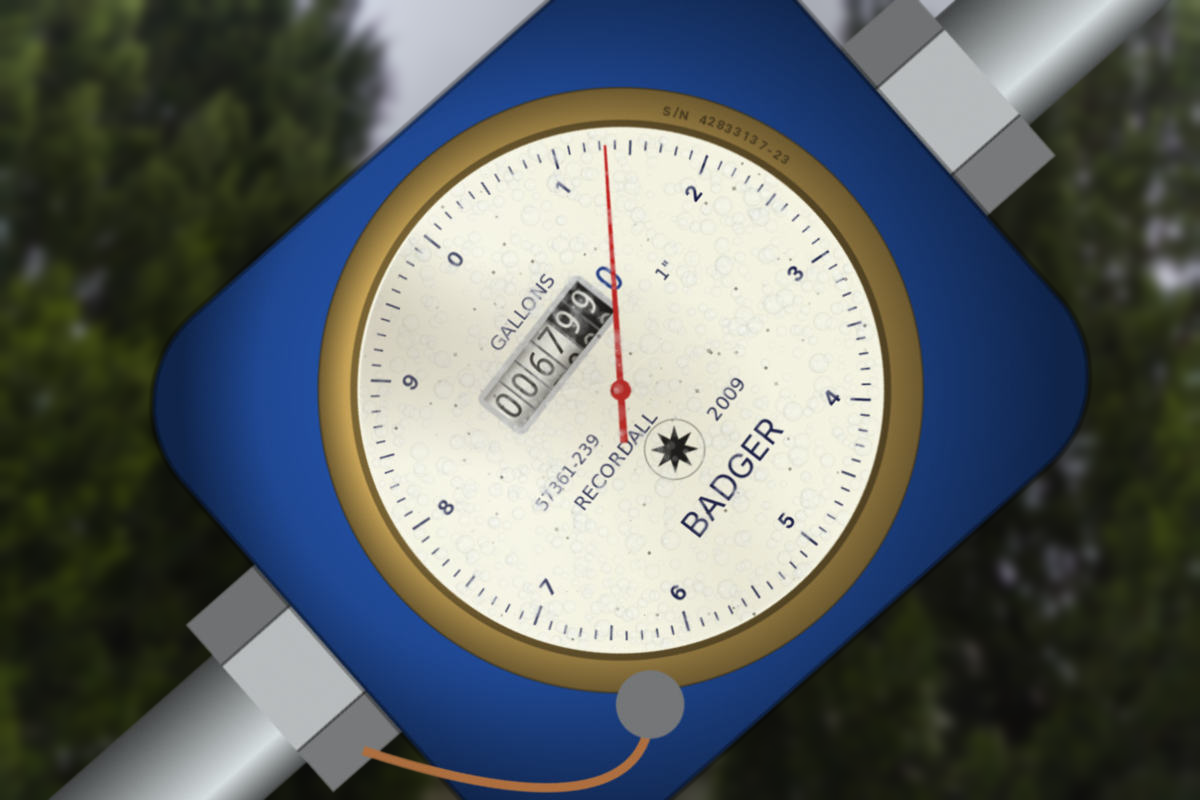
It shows 67991.3 gal
